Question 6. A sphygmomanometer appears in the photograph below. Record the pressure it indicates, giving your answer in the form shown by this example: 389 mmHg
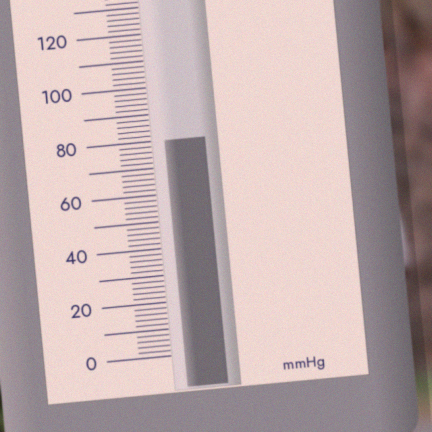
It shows 80 mmHg
